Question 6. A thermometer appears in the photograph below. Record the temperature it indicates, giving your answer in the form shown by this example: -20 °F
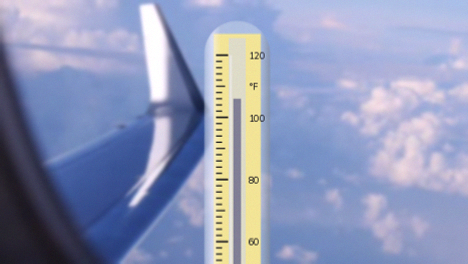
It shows 106 °F
